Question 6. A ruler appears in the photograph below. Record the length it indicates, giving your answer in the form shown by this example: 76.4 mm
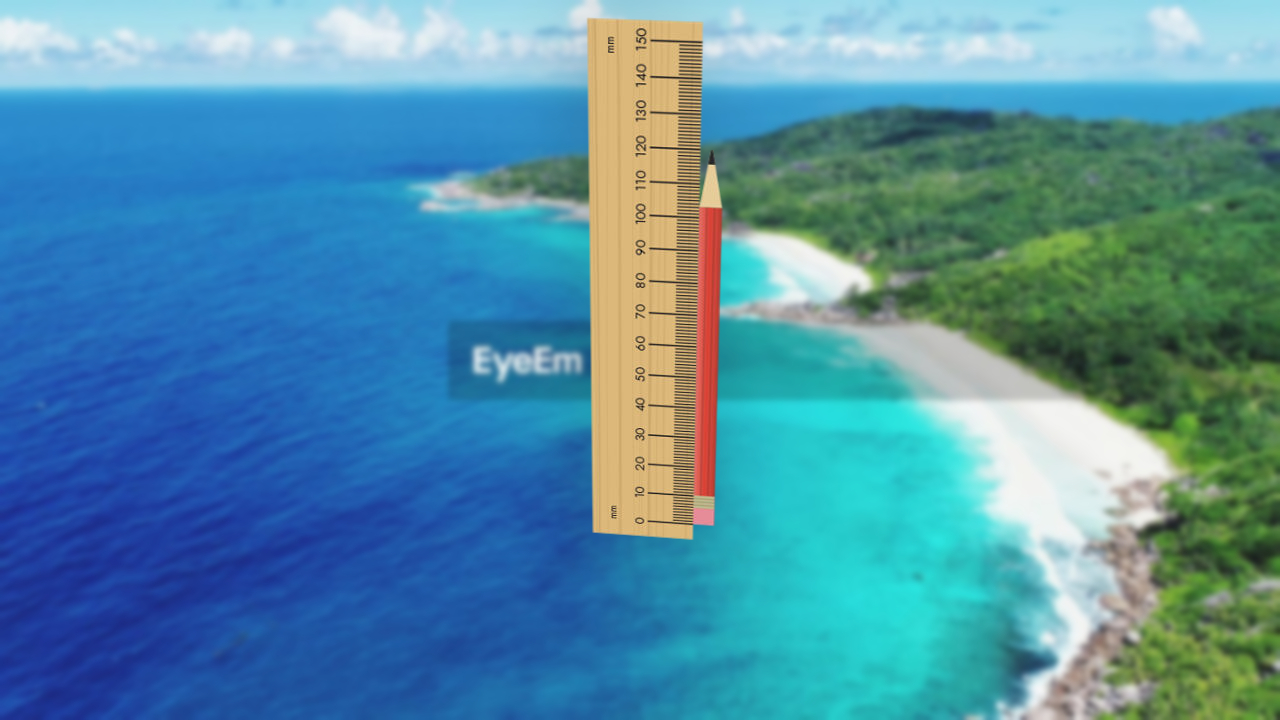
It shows 120 mm
